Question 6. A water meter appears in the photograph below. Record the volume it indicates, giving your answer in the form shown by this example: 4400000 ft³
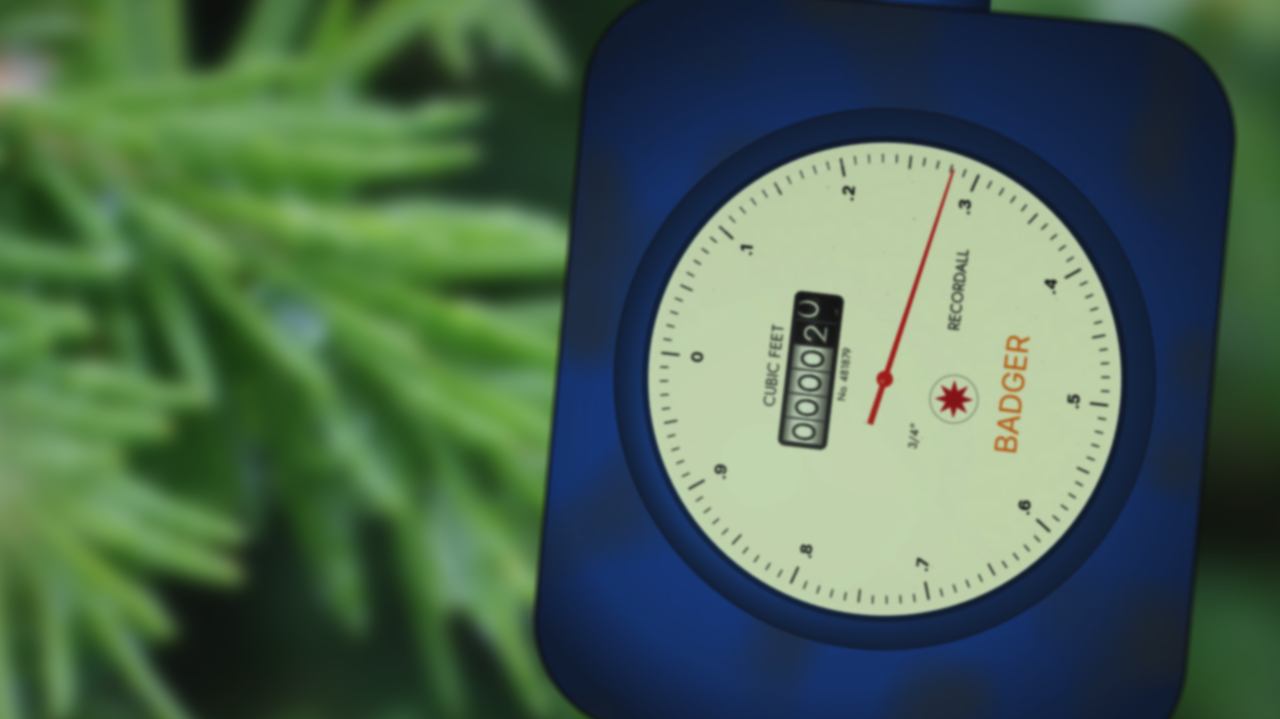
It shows 20.28 ft³
